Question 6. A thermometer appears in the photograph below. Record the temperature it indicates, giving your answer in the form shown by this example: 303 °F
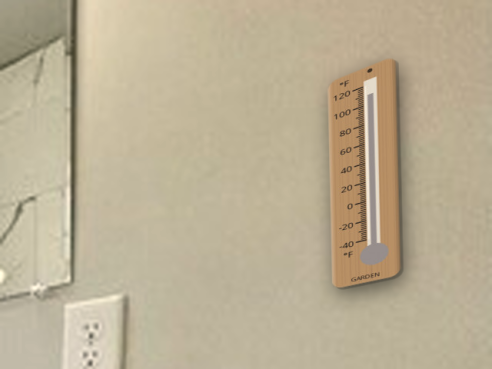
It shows 110 °F
